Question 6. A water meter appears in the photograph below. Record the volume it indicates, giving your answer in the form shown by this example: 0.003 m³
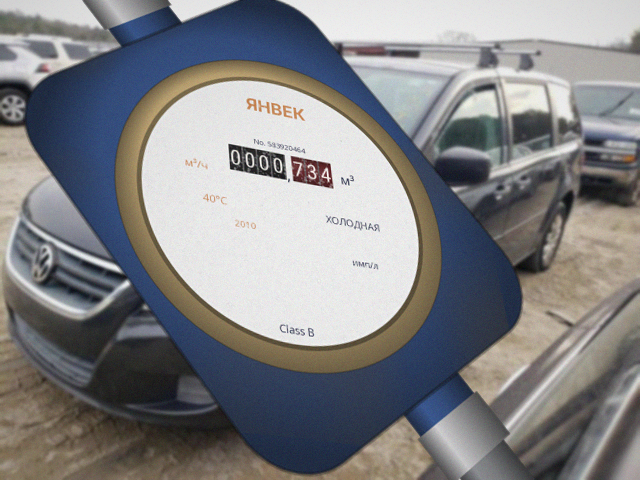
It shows 0.734 m³
